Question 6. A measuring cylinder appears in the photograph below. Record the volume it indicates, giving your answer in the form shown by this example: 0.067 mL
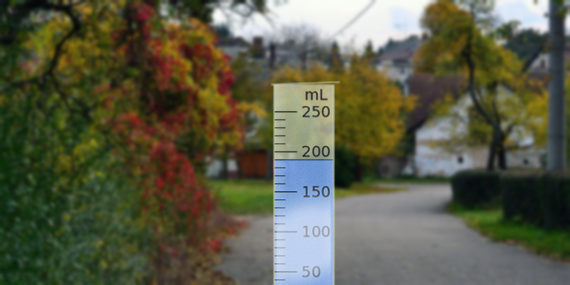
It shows 190 mL
